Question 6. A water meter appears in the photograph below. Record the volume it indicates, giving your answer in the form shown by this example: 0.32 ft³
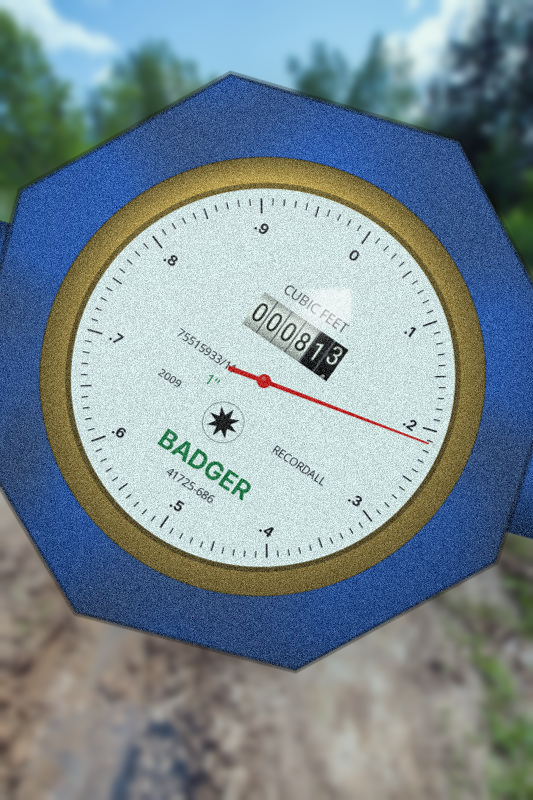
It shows 813.21 ft³
